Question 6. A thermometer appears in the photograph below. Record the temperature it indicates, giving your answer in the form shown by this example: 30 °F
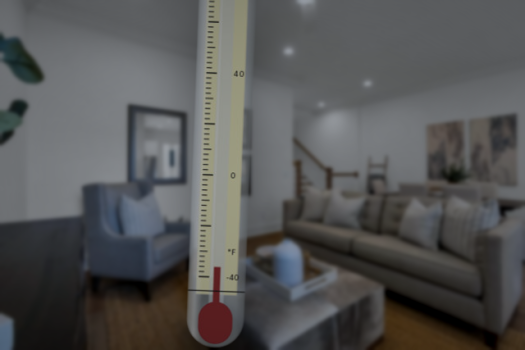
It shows -36 °F
